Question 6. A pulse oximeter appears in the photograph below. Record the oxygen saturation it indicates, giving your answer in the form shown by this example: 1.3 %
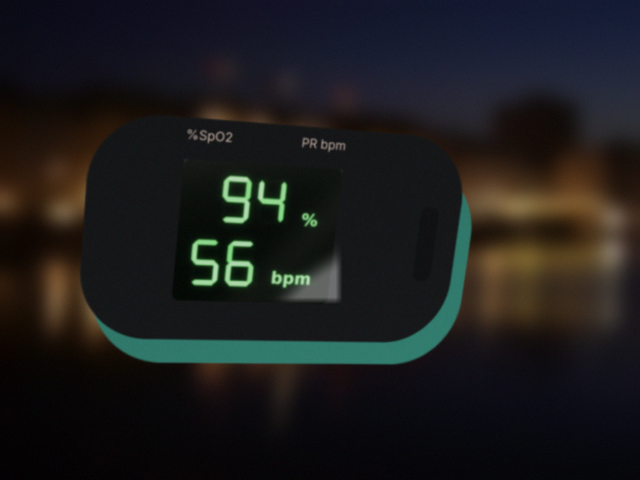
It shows 94 %
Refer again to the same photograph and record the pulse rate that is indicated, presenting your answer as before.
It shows 56 bpm
